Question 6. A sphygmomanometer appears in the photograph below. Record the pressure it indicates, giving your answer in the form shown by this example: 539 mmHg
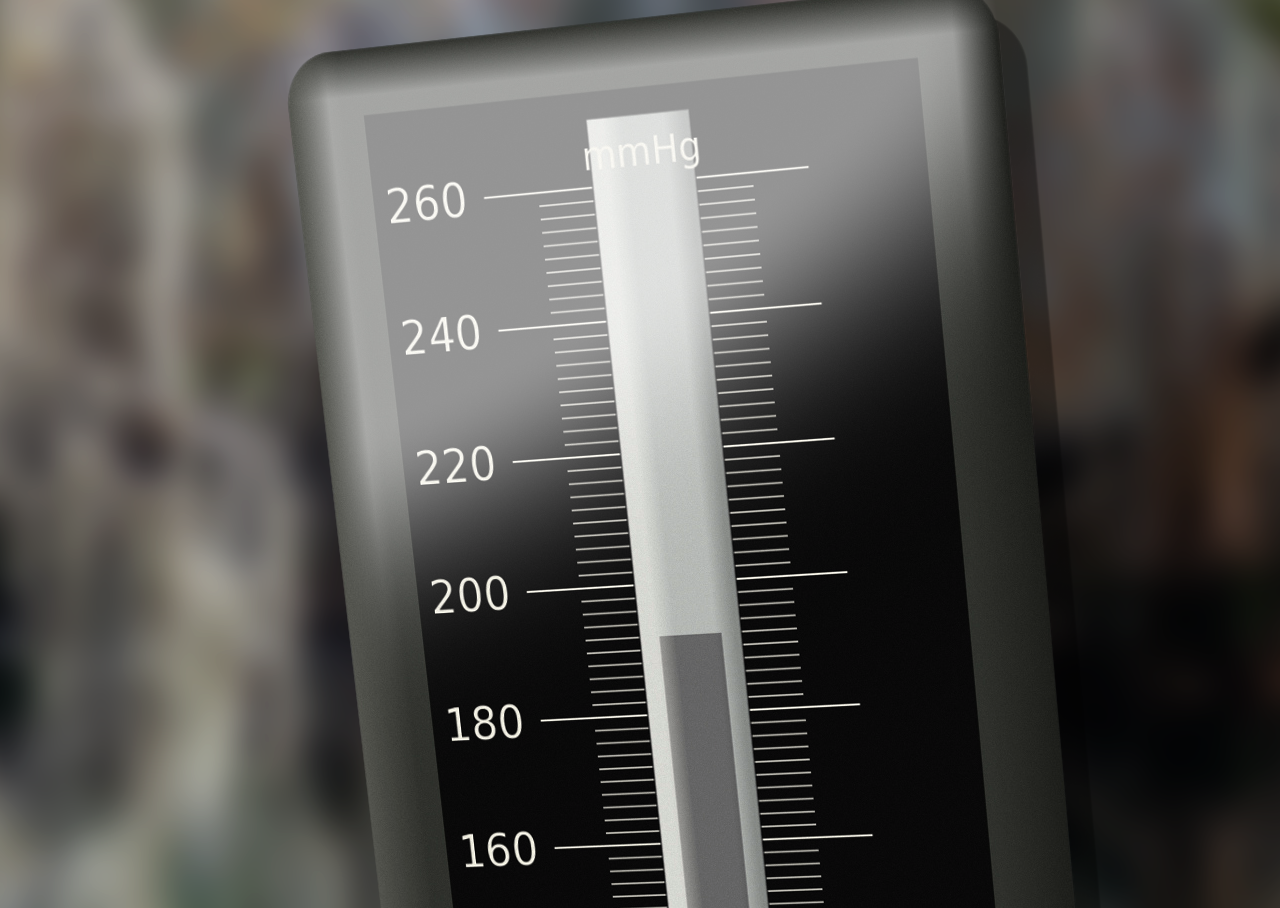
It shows 192 mmHg
